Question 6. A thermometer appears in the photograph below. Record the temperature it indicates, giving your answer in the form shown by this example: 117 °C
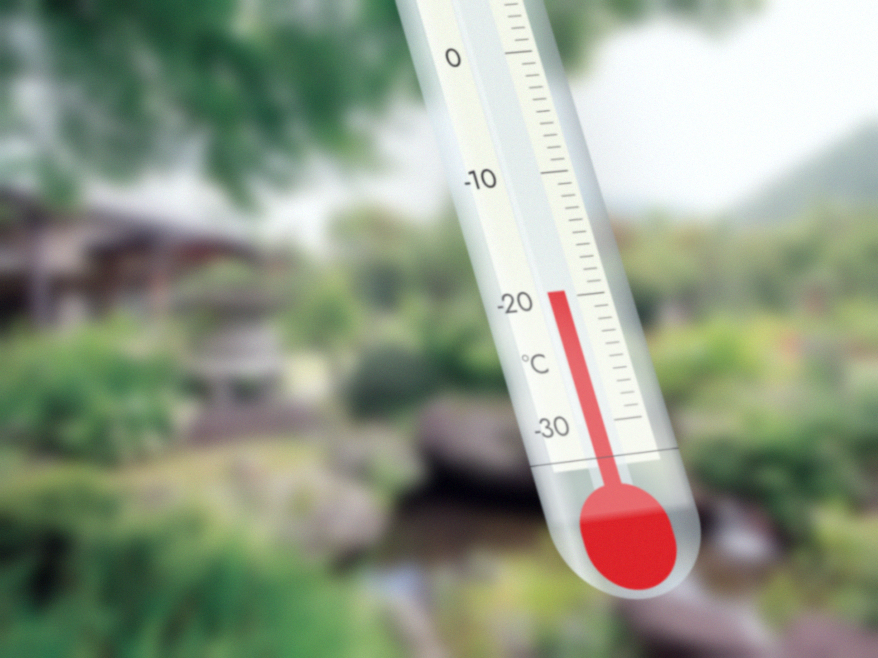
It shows -19.5 °C
